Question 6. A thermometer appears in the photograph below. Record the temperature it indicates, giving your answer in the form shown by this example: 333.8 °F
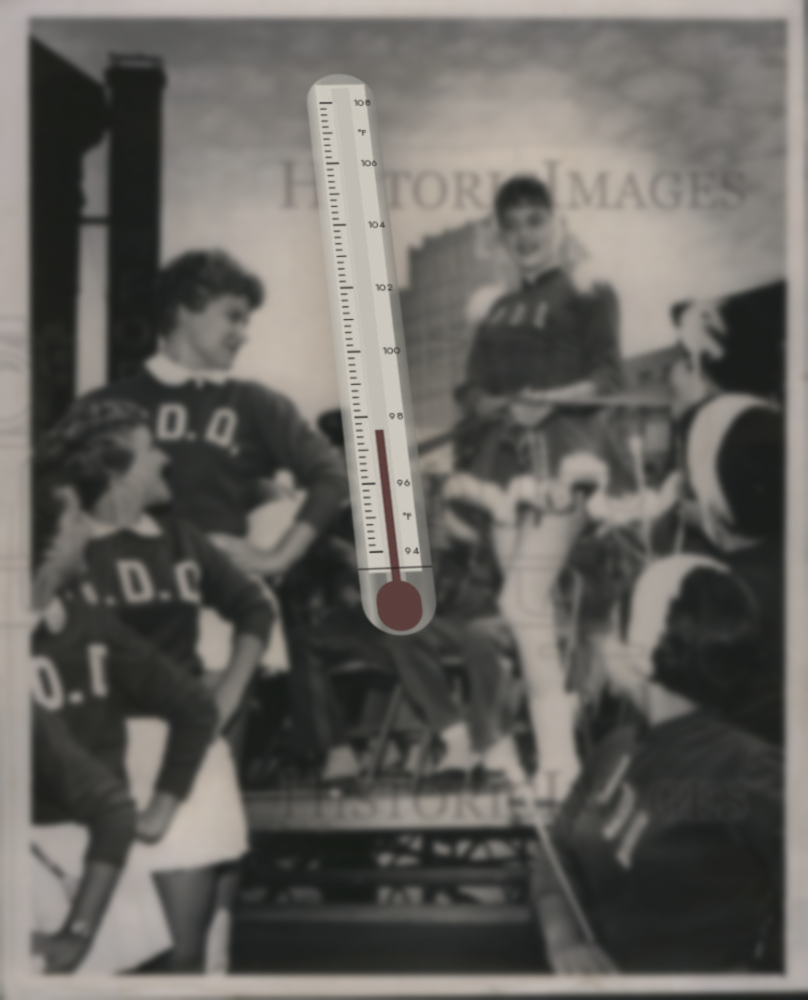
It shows 97.6 °F
